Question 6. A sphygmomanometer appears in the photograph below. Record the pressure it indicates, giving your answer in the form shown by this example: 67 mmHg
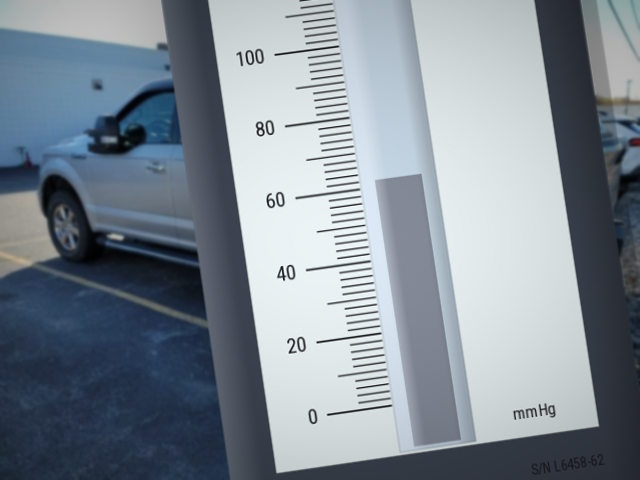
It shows 62 mmHg
